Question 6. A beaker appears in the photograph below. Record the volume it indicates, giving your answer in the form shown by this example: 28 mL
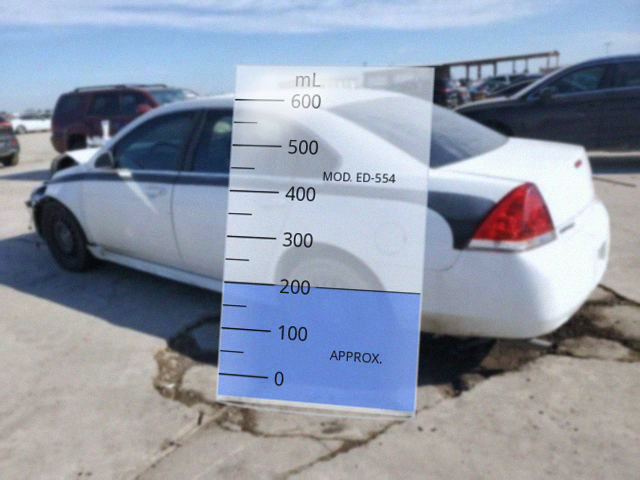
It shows 200 mL
